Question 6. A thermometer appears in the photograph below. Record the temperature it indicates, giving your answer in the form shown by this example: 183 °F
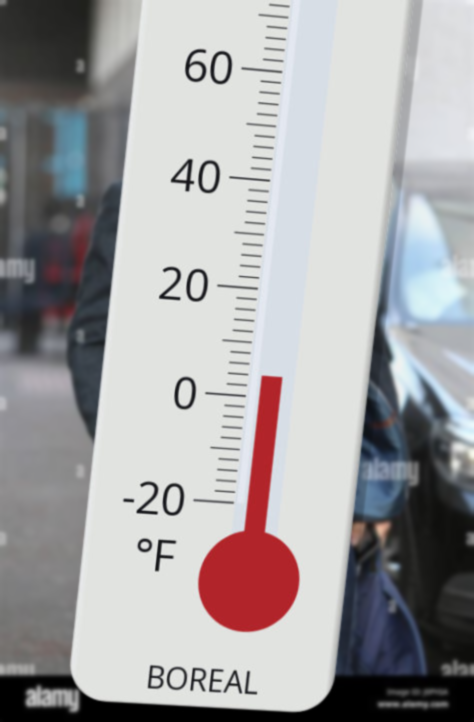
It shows 4 °F
